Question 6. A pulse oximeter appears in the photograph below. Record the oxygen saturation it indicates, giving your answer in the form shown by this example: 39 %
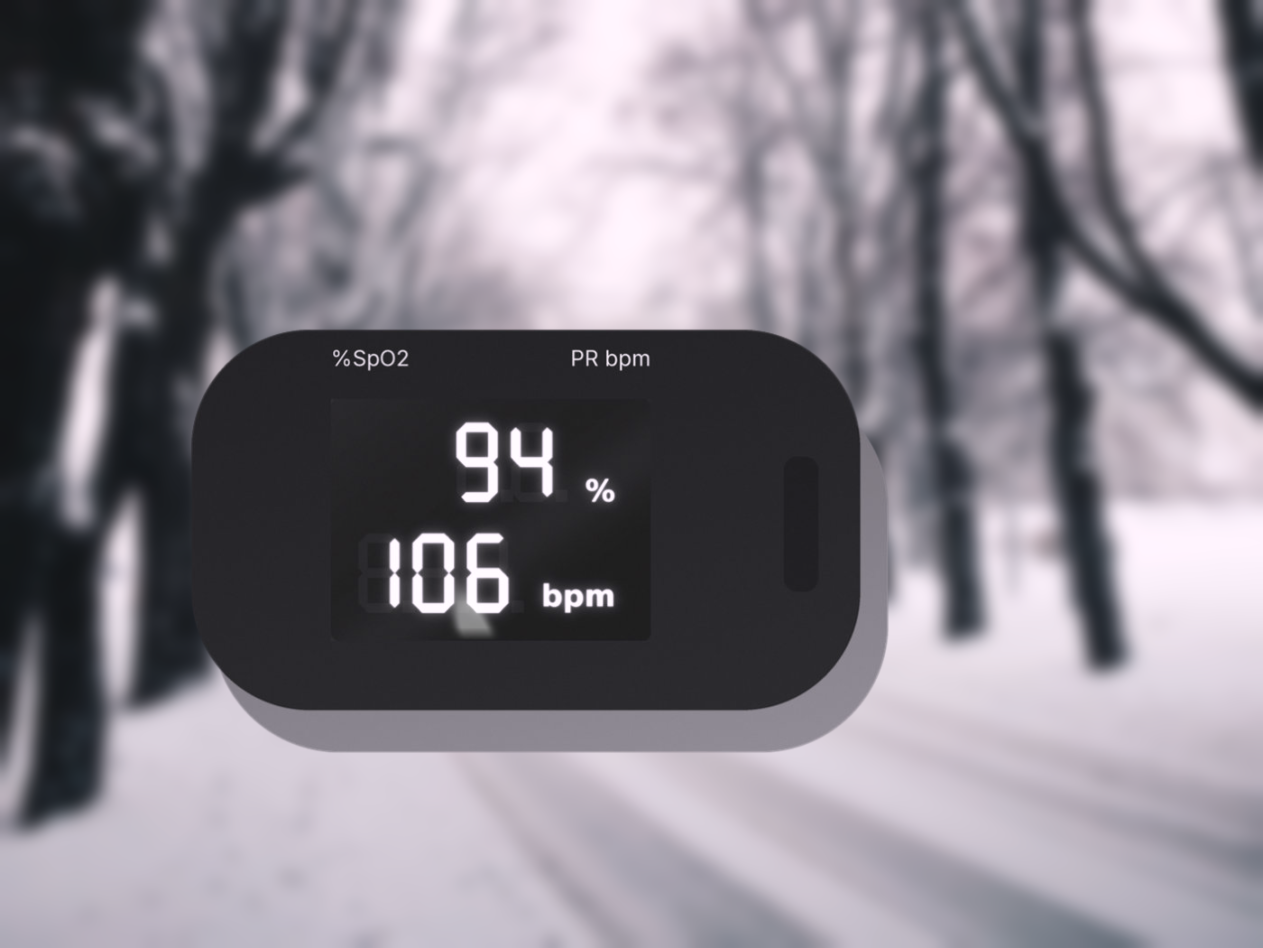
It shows 94 %
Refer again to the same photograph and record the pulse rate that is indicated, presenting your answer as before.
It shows 106 bpm
